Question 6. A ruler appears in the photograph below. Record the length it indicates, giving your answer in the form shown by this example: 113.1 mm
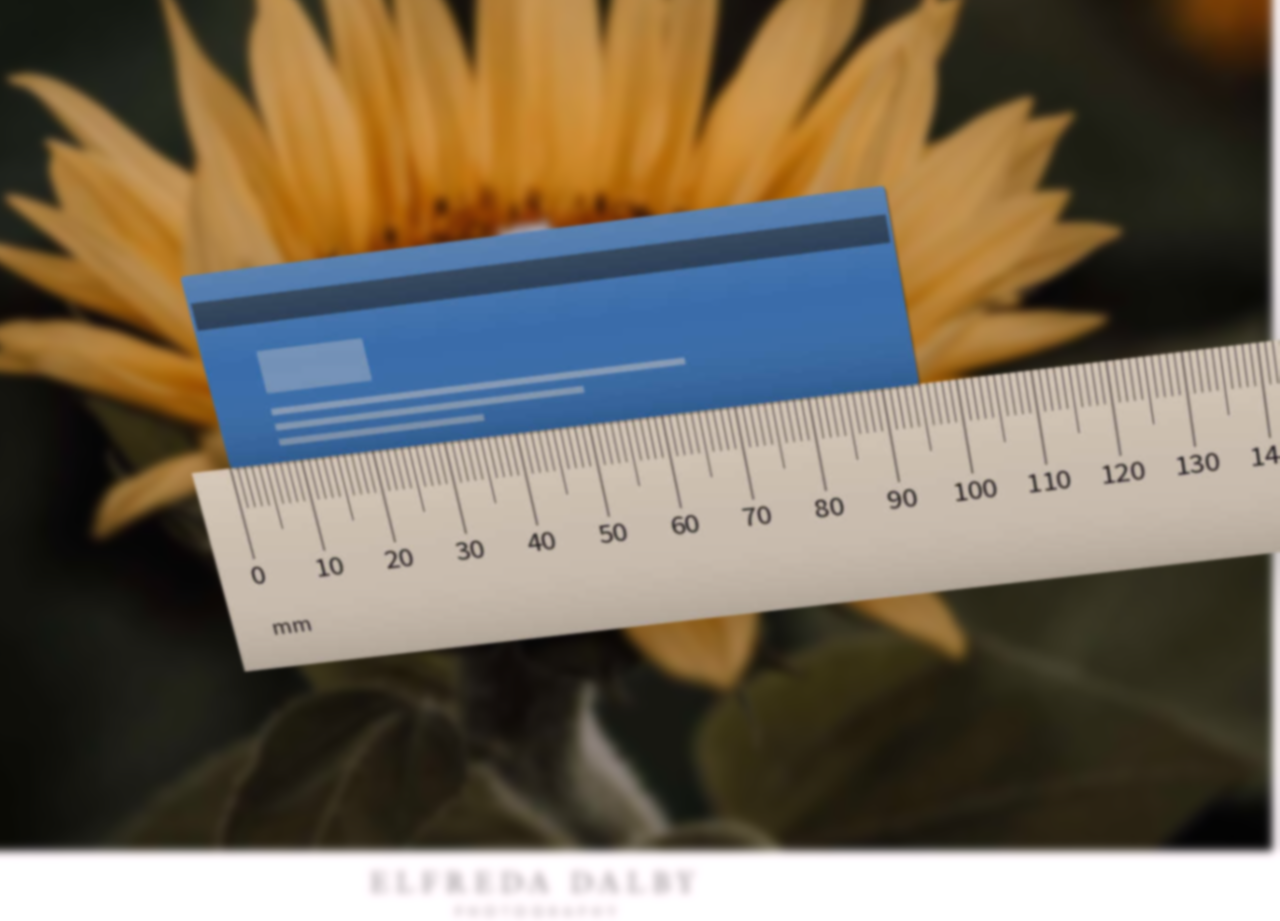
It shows 95 mm
